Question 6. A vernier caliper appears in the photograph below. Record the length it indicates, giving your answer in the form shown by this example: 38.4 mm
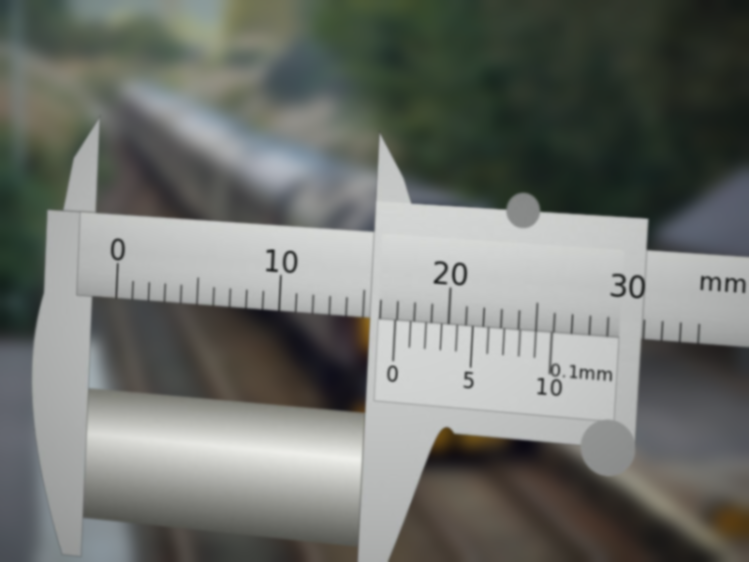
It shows 16.9 mm
